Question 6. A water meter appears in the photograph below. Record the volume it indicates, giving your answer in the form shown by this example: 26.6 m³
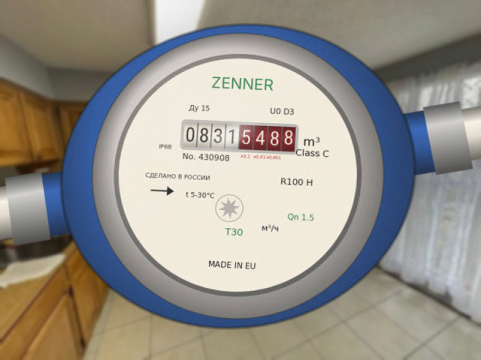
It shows 831.5488 m³
